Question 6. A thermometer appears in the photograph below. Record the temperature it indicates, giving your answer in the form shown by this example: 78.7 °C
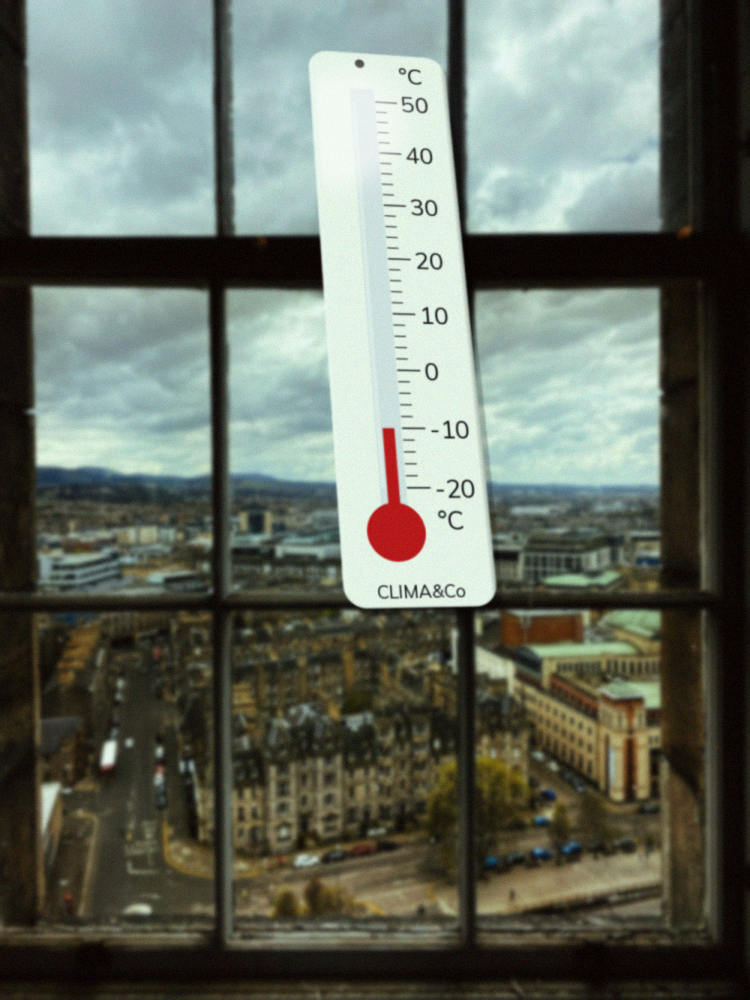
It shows -10 °C
